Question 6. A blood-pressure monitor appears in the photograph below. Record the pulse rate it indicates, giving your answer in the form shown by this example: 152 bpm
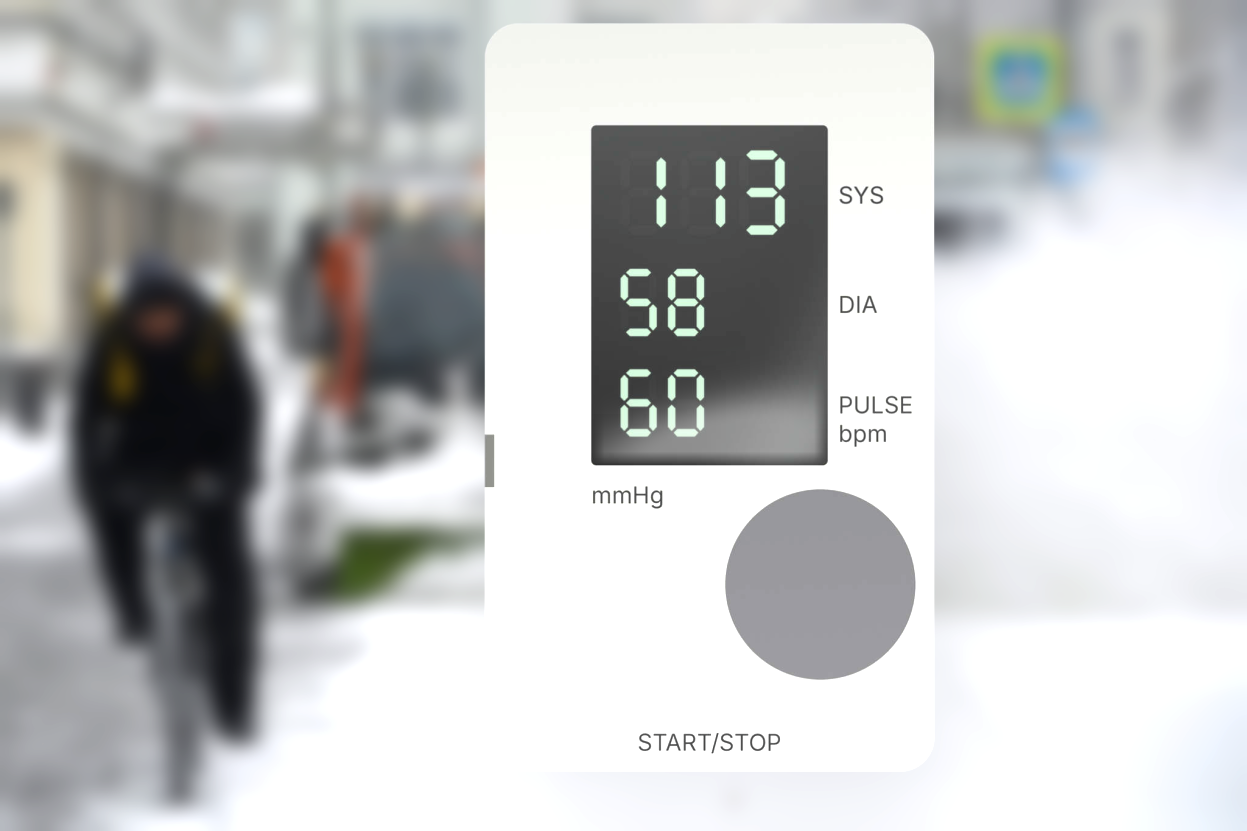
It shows 60 bpm
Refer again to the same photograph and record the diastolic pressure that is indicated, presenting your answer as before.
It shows 58 mmHg
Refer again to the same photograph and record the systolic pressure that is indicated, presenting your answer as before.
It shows 113 mmHg
